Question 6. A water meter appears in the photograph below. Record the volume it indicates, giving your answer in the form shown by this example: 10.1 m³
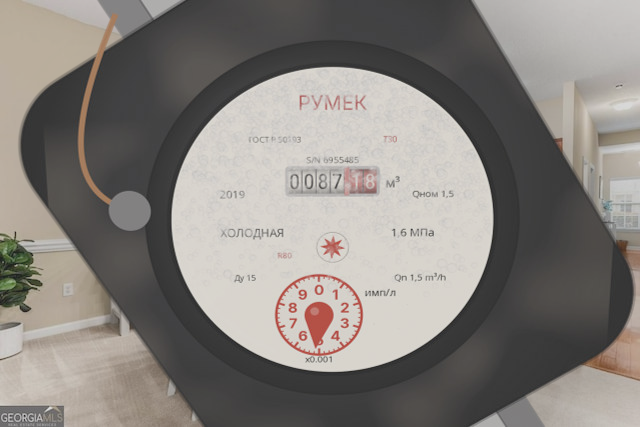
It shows 87.185 m³
